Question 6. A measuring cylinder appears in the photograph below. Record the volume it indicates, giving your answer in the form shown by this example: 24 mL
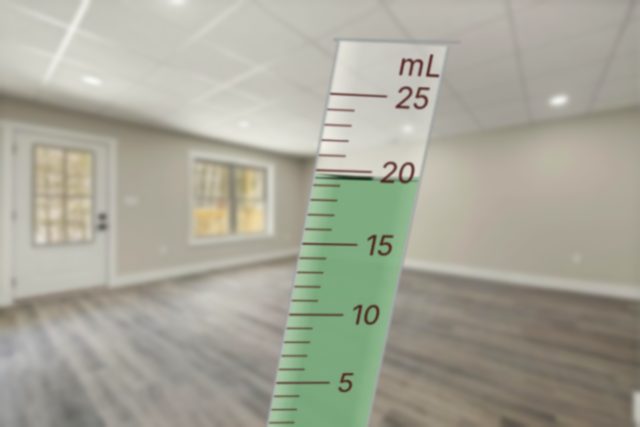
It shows 19.5 mL
